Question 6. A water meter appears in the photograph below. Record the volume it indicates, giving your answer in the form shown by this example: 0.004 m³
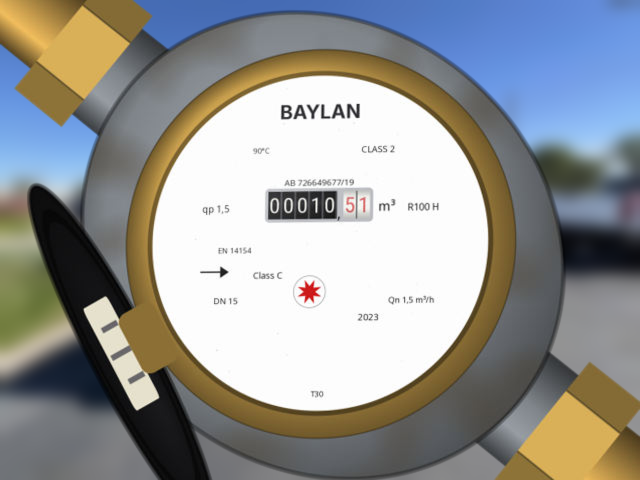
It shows 10.51 m³
